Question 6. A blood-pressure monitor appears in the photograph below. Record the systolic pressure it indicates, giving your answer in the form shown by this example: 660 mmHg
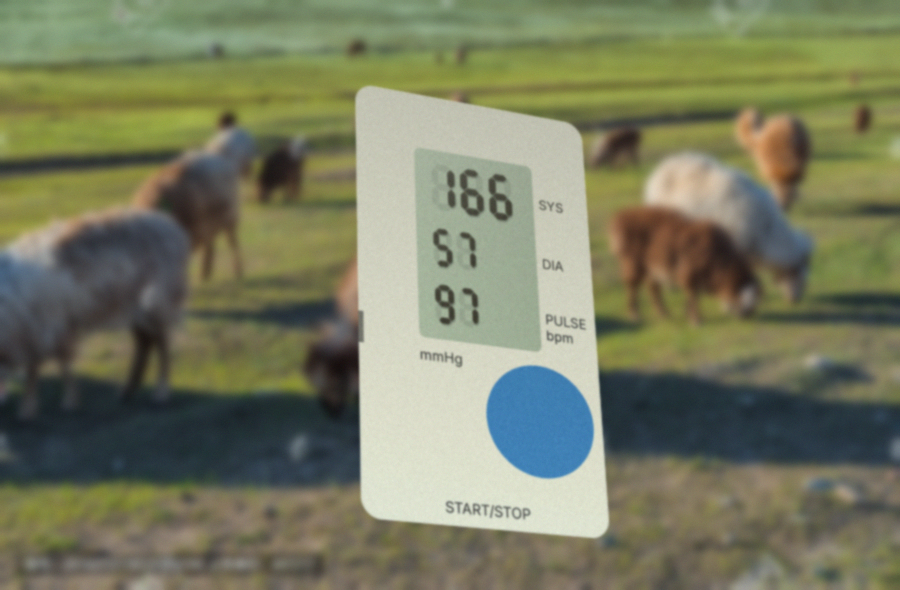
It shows 166 mmHg
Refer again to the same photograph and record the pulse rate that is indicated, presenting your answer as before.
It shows 97 bpm
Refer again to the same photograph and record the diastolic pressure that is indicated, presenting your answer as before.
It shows 57 mmHg
